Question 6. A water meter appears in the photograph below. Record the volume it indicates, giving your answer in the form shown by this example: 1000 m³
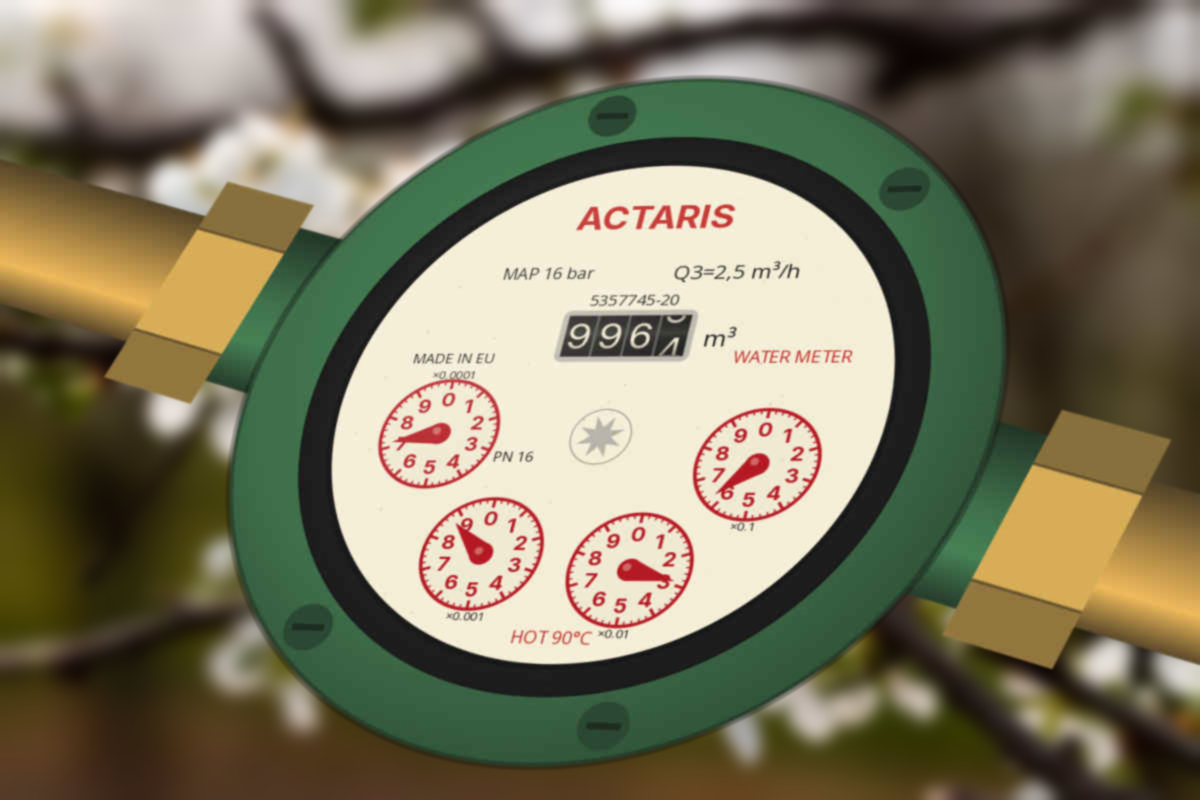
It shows 9963.6287 m³
